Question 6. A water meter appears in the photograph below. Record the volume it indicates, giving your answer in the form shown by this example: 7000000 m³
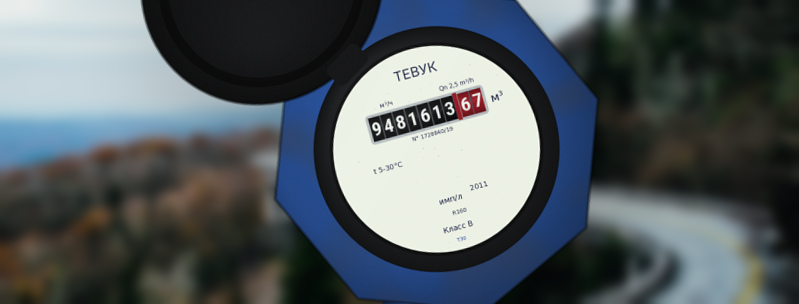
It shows 9481613.67 m³
